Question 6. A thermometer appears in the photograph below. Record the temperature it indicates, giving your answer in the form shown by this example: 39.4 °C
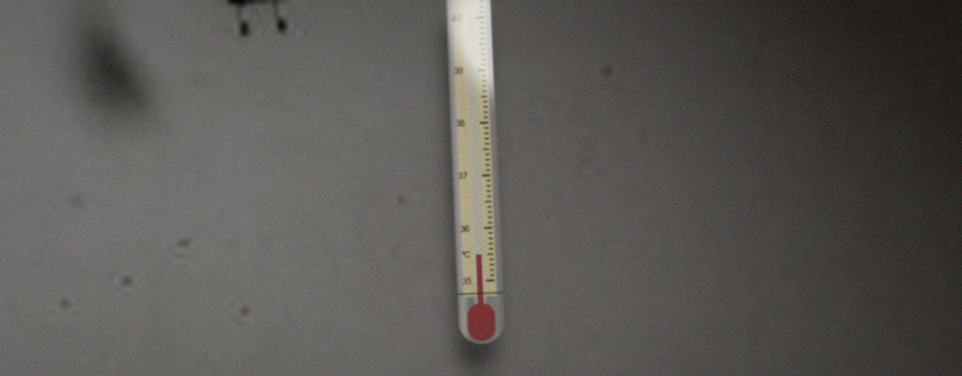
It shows 35.5 °C
